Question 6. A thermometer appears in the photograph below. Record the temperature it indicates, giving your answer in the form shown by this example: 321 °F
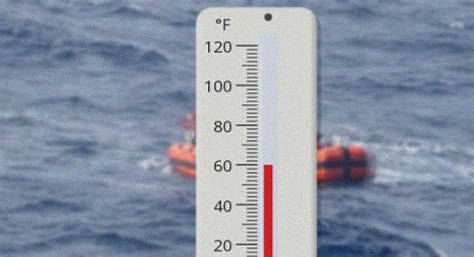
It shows 60 °F
